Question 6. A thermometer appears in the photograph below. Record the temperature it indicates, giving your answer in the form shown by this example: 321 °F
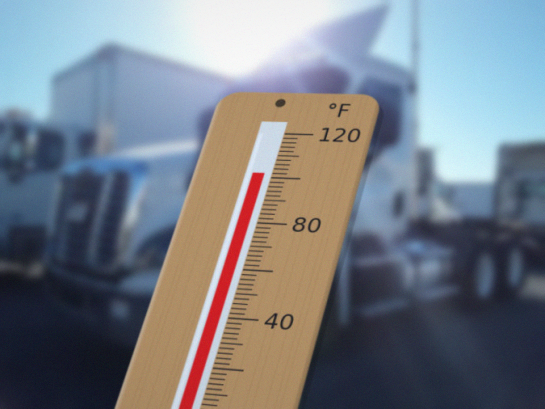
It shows 102 °F
